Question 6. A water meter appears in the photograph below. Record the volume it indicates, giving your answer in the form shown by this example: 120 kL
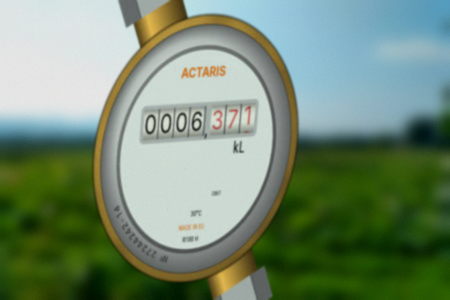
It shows 6.371 kL
